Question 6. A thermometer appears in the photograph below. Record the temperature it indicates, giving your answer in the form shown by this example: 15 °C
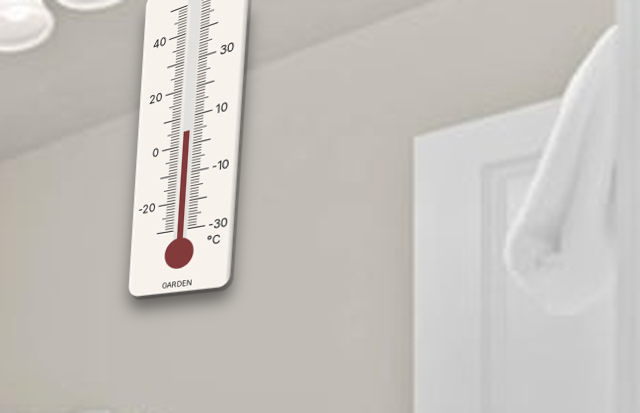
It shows 5 °C
